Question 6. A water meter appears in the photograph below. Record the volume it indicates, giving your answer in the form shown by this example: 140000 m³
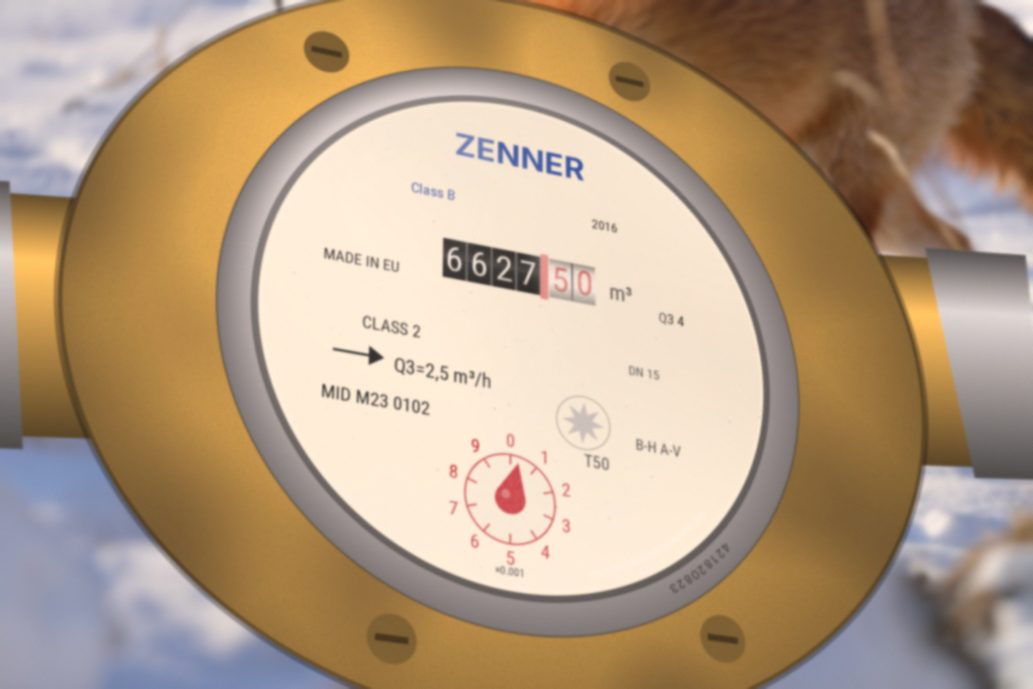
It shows 6627.500 m³
